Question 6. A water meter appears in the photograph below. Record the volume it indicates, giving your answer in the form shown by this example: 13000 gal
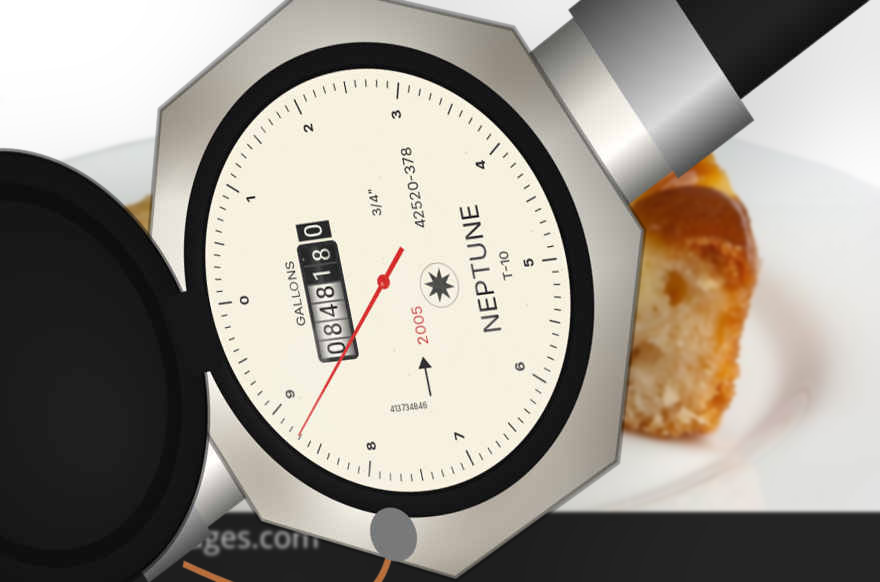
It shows 848178.7 gal
